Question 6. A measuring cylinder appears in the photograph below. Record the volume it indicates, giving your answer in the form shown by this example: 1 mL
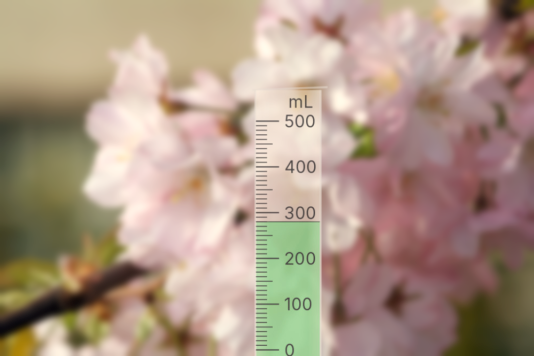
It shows 280 mL
